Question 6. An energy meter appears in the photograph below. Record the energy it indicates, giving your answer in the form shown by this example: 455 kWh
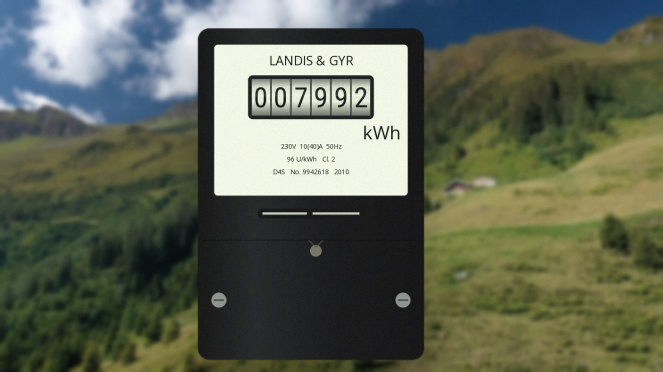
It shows 7992 kWh
